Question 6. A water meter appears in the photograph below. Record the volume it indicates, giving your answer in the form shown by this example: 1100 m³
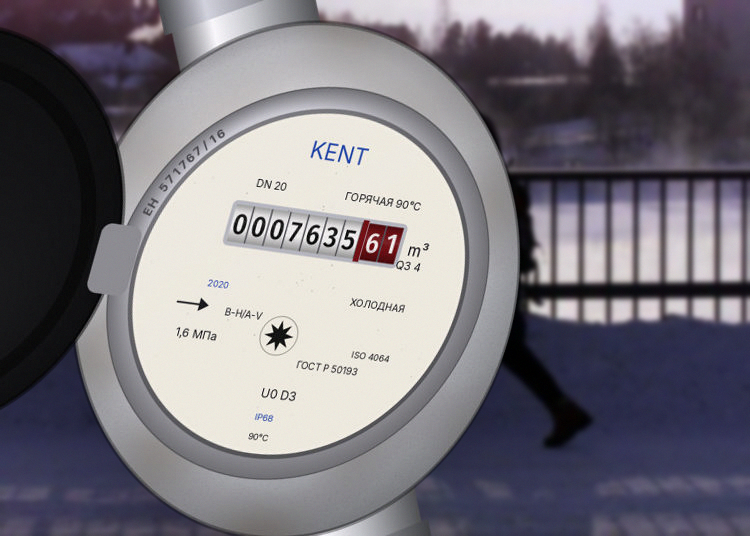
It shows 7635.61 m³
